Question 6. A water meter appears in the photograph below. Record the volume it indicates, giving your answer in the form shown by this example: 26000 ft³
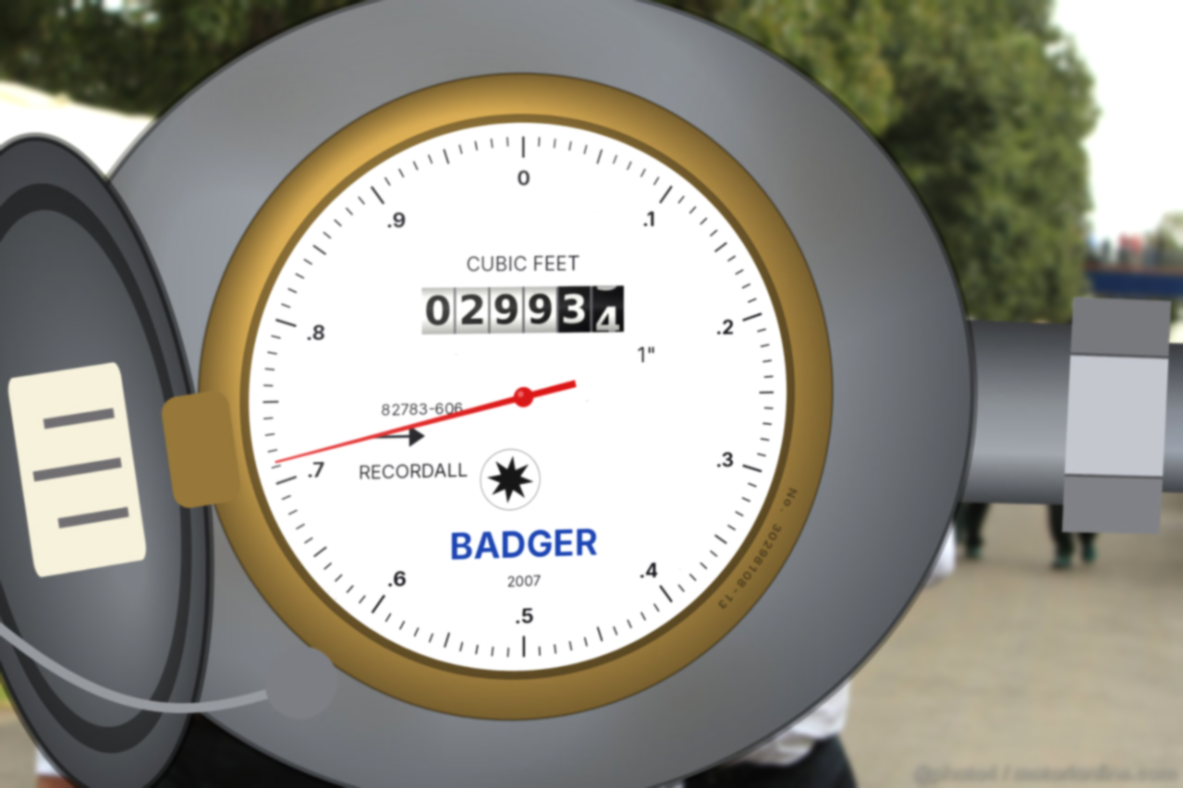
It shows 29933.71 ft³
